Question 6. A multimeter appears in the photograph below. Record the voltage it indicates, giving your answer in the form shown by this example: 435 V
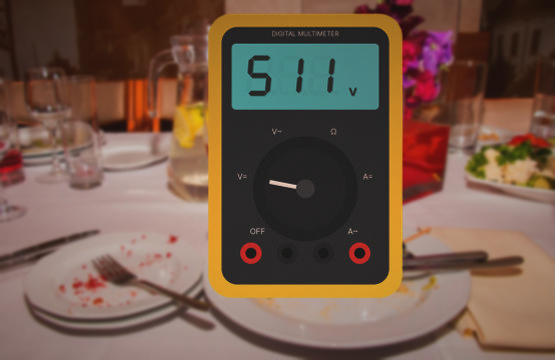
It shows 511 V
